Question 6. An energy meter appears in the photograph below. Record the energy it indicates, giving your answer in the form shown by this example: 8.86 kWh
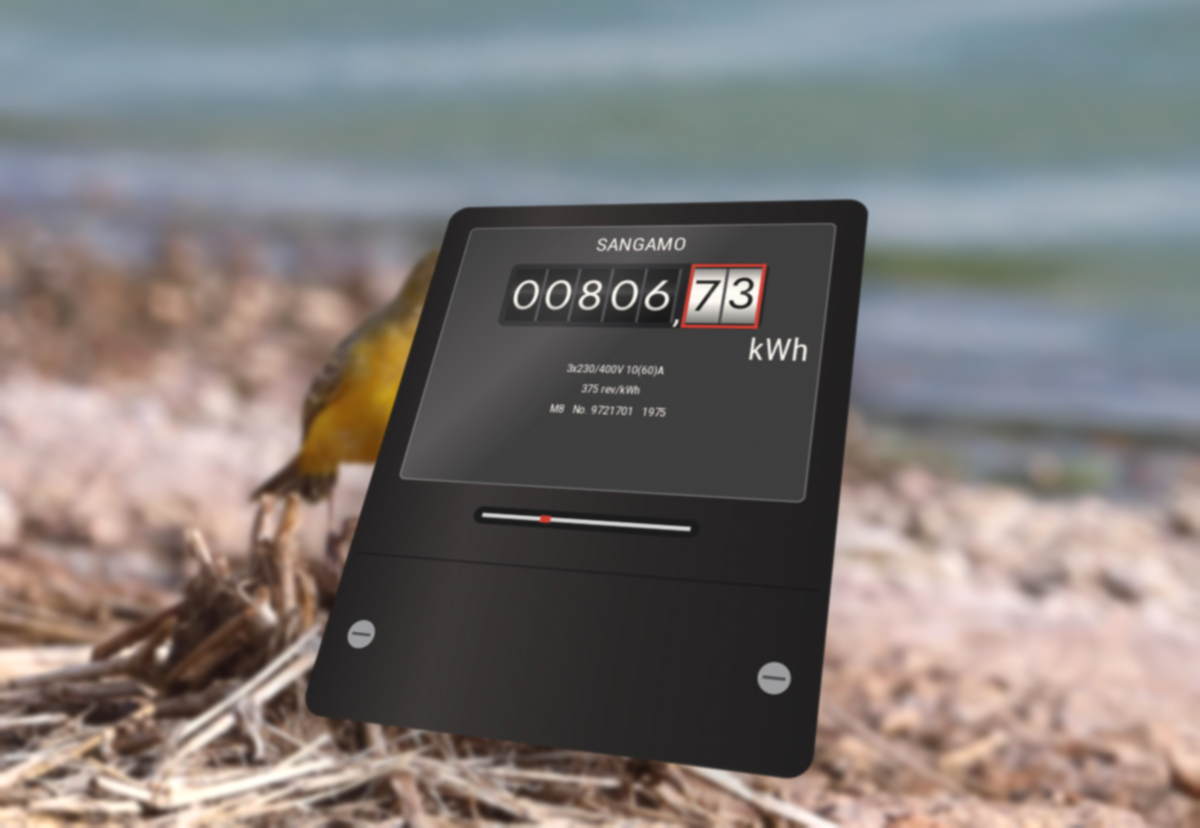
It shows 806.73 kWh
